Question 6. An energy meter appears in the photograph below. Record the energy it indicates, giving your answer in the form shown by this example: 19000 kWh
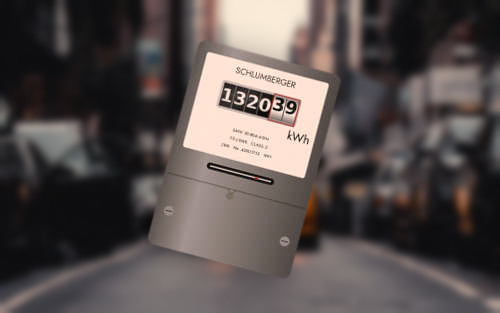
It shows 1320.39 kWh
